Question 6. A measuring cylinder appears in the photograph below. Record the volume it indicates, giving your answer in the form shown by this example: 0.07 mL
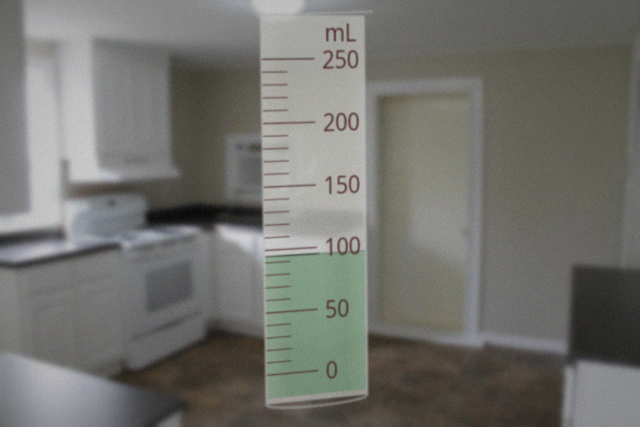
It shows 95 mL
